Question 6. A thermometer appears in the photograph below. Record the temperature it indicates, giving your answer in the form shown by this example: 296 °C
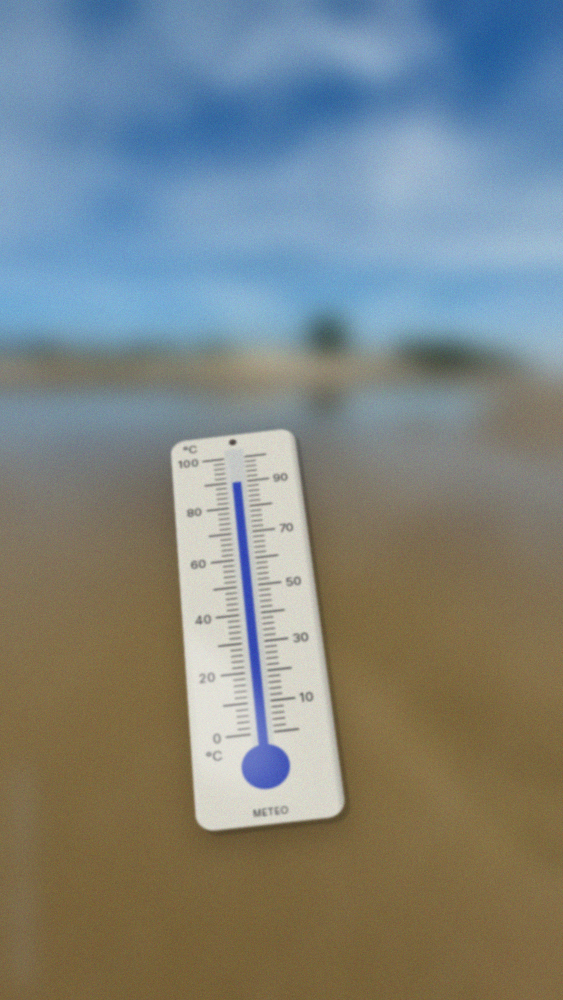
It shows 90 °C
